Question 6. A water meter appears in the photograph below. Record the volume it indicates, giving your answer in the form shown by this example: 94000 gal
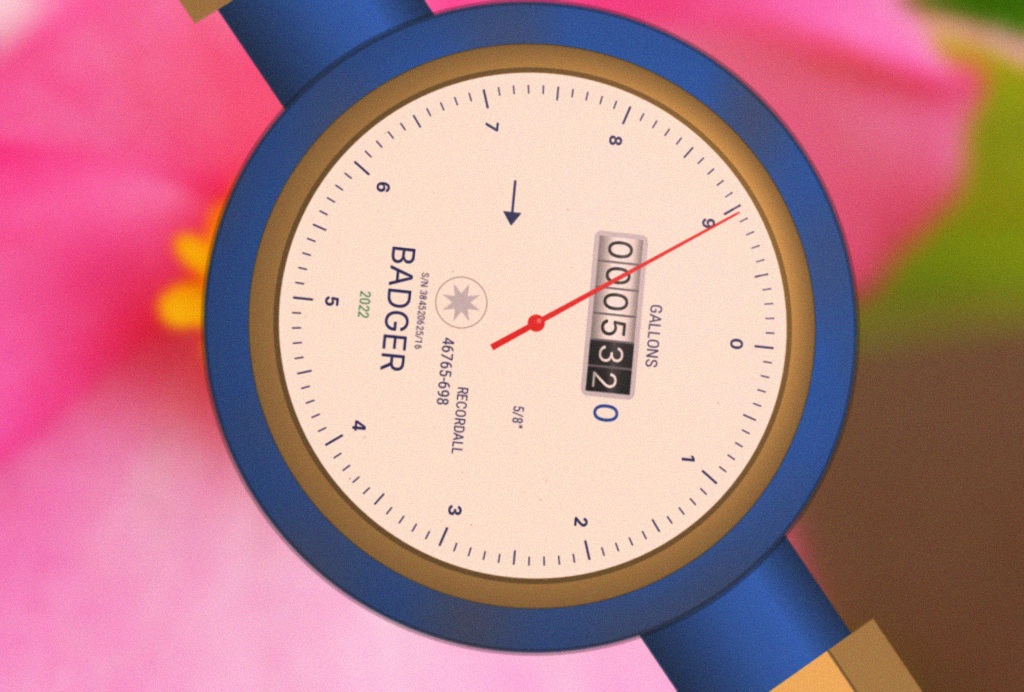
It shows 5319.0 gal
